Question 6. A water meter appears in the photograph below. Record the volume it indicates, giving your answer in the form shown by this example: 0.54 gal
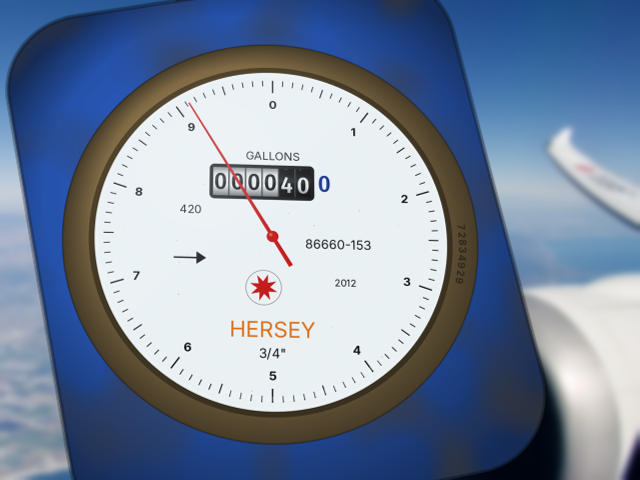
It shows 399.1 gal
